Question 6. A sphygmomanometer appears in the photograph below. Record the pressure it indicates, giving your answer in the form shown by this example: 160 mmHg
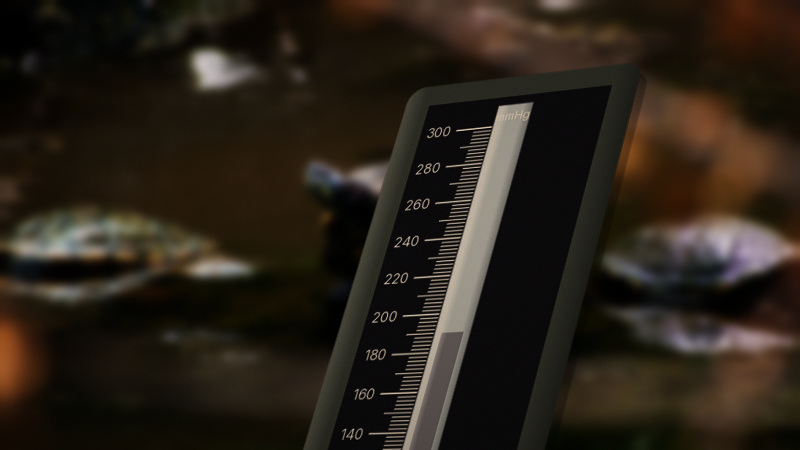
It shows 190 mmHg
